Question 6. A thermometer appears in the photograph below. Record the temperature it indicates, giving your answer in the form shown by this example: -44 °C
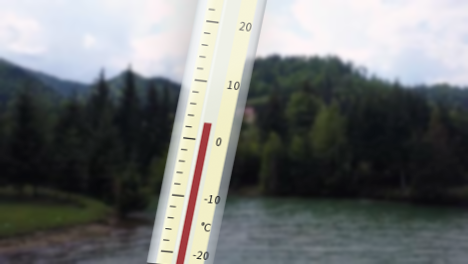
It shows 3 °C
